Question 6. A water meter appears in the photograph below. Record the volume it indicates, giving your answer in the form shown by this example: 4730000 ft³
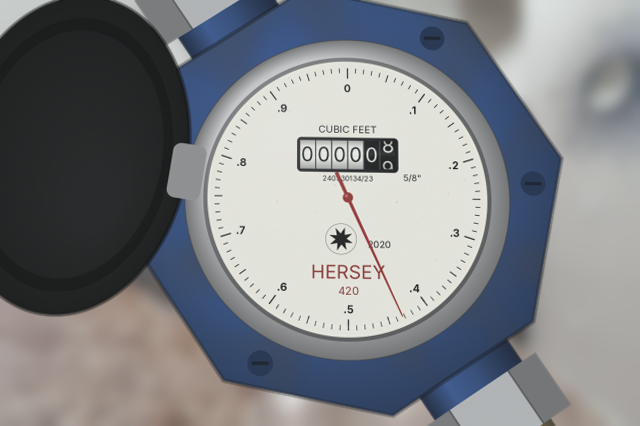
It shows 8.43 ft³
